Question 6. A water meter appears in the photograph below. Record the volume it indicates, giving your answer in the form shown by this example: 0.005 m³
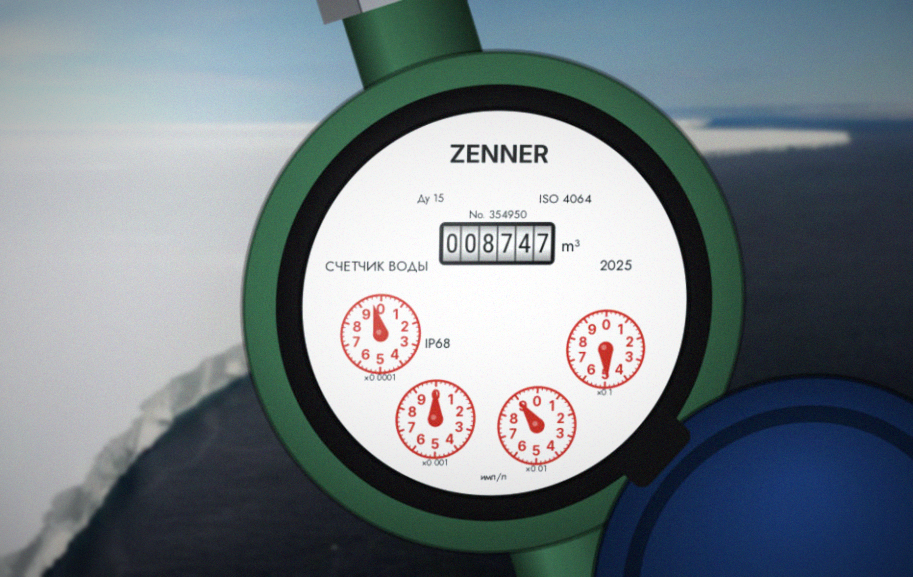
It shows 8747.4899 m³
